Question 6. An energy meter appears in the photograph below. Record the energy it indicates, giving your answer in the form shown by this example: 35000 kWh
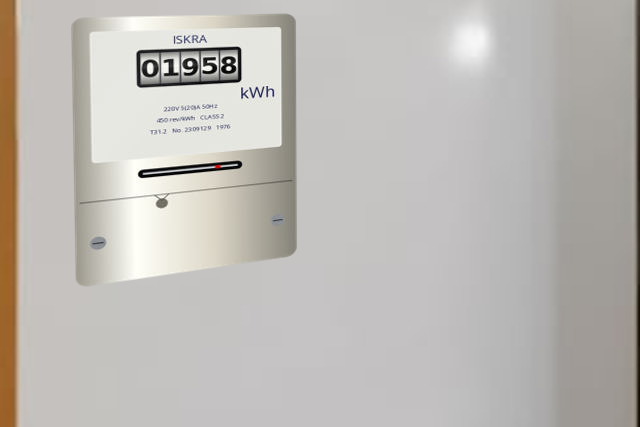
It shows 1958 kWh
